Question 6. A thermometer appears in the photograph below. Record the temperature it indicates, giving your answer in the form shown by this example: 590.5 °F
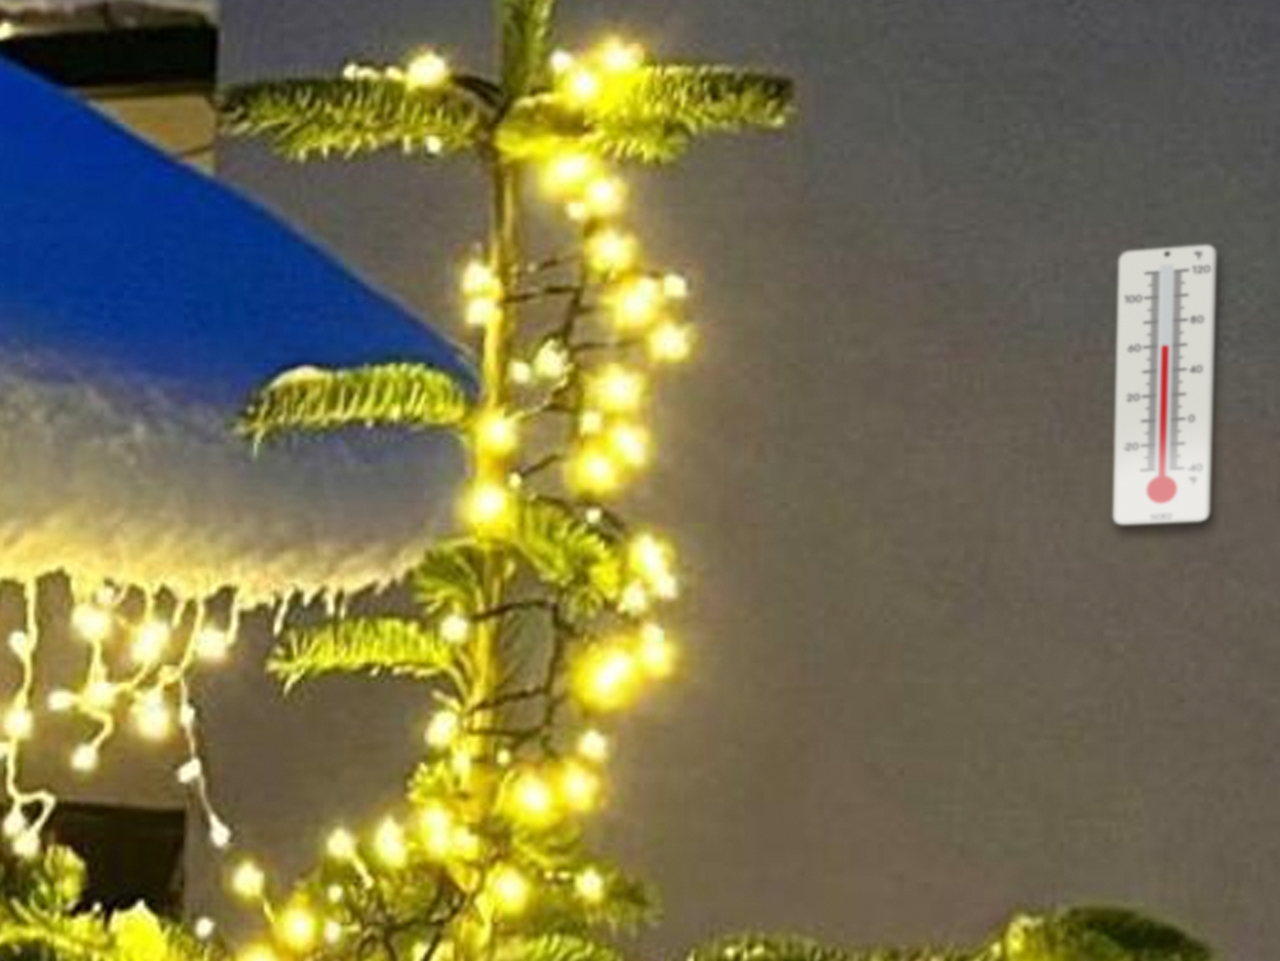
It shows 60 °F
